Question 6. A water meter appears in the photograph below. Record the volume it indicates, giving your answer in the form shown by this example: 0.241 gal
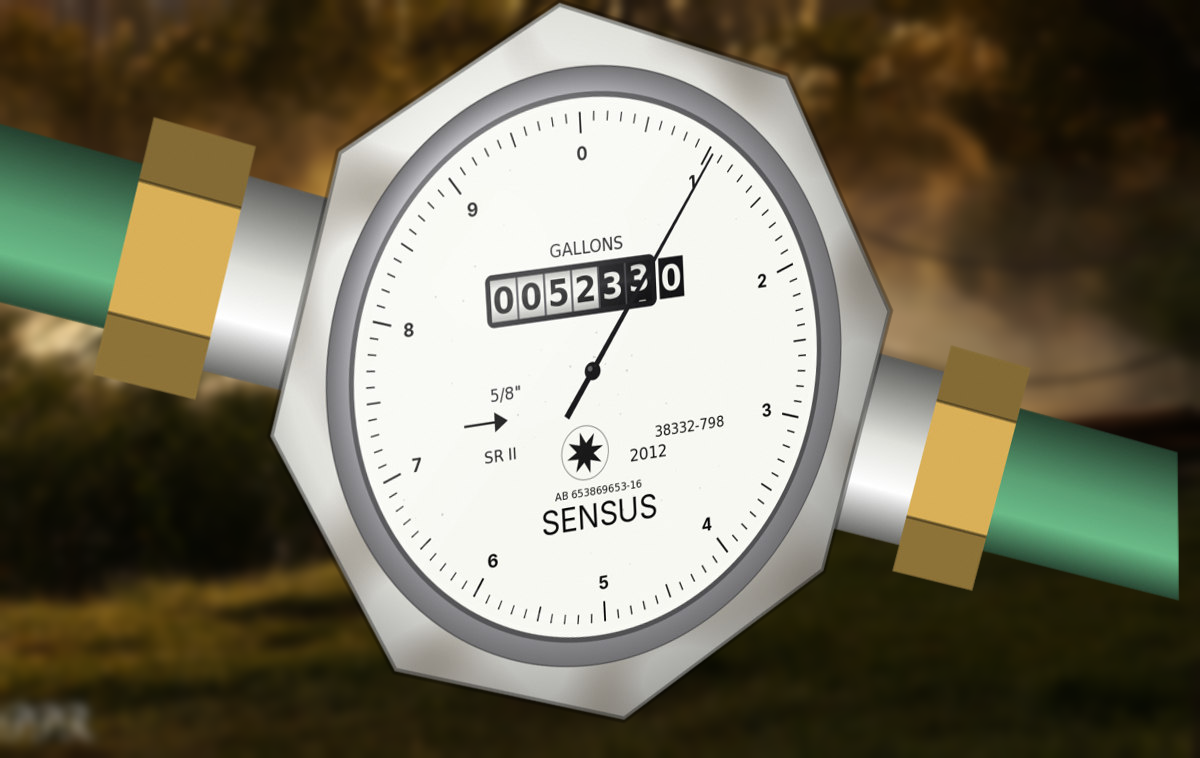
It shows 52331.0 gal
